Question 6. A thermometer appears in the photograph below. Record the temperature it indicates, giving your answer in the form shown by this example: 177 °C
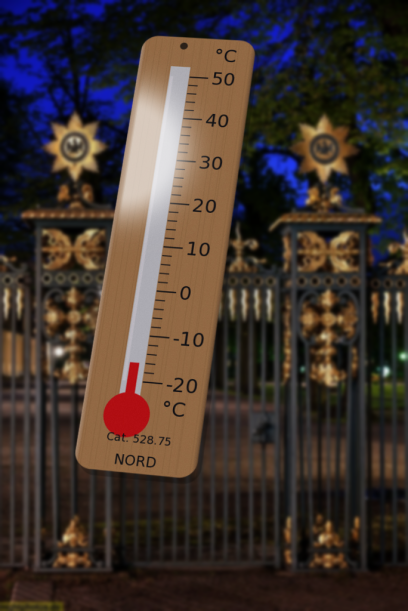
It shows -16 °C
